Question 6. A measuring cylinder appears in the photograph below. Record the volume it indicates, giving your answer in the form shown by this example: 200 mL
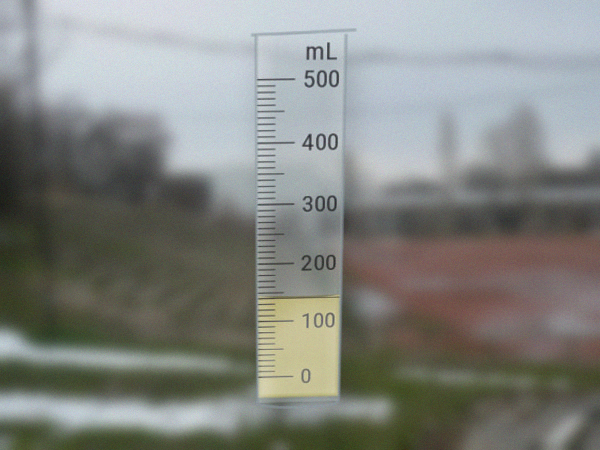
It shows 140 mL
